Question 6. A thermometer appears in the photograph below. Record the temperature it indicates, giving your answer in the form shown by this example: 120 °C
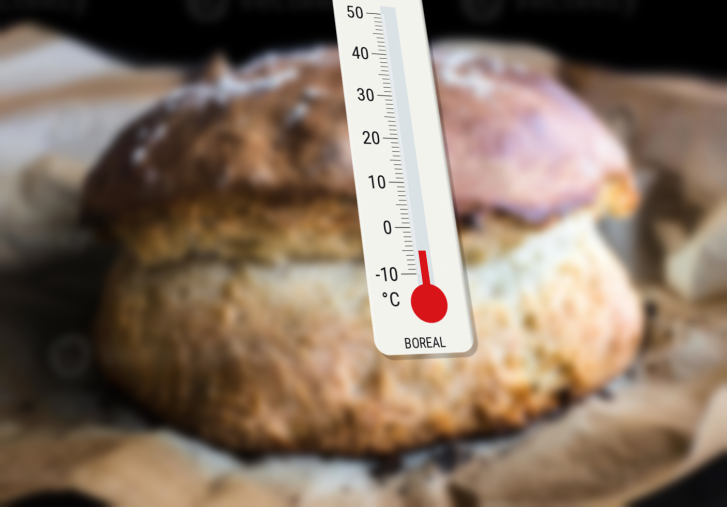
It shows -5 °C
